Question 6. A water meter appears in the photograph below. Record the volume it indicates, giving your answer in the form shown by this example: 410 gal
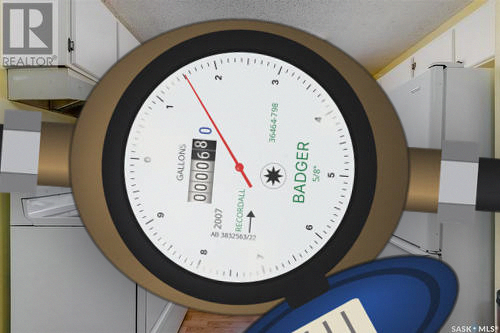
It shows 681.5 gal
